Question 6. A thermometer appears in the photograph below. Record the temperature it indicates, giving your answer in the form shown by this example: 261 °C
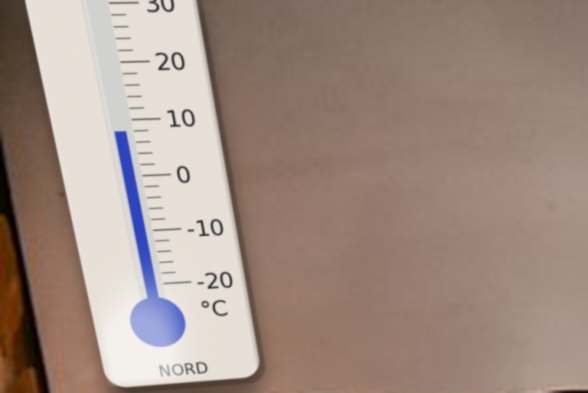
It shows 8 °C
